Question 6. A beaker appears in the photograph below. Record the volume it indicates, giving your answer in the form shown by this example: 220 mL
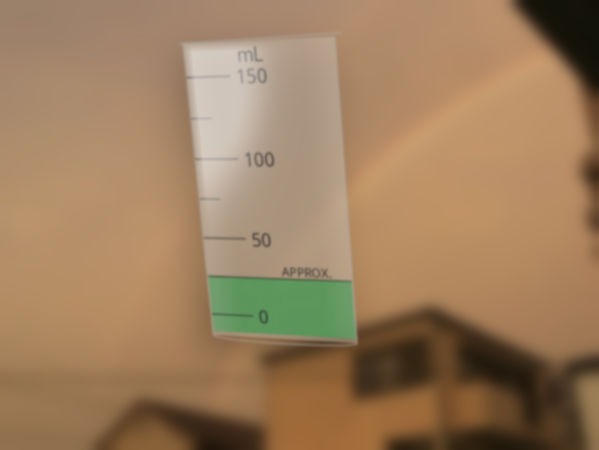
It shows 25 mL
